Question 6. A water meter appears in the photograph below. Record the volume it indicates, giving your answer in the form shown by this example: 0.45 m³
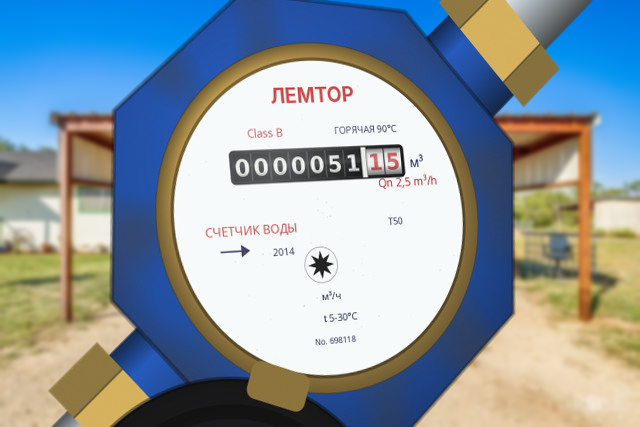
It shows 51.15 m³
